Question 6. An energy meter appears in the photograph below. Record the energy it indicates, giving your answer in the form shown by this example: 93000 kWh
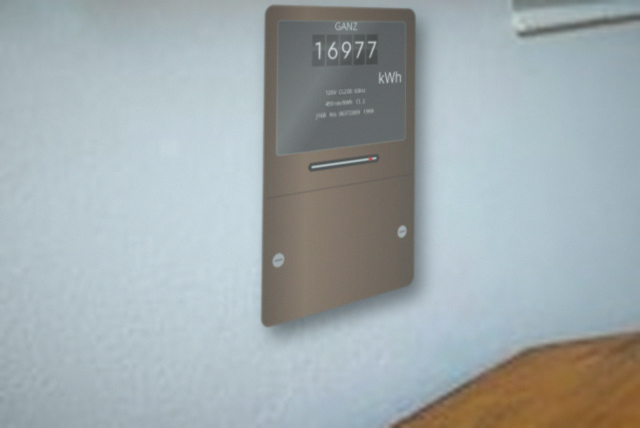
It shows 16977 kWh
